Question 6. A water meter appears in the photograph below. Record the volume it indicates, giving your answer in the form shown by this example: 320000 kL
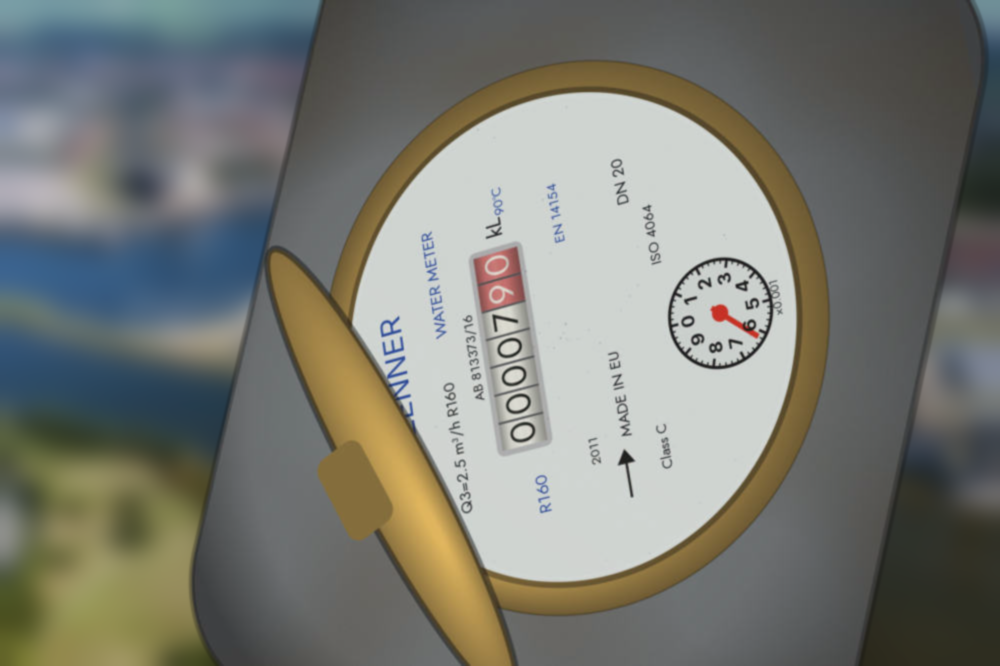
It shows 7.906 kL
